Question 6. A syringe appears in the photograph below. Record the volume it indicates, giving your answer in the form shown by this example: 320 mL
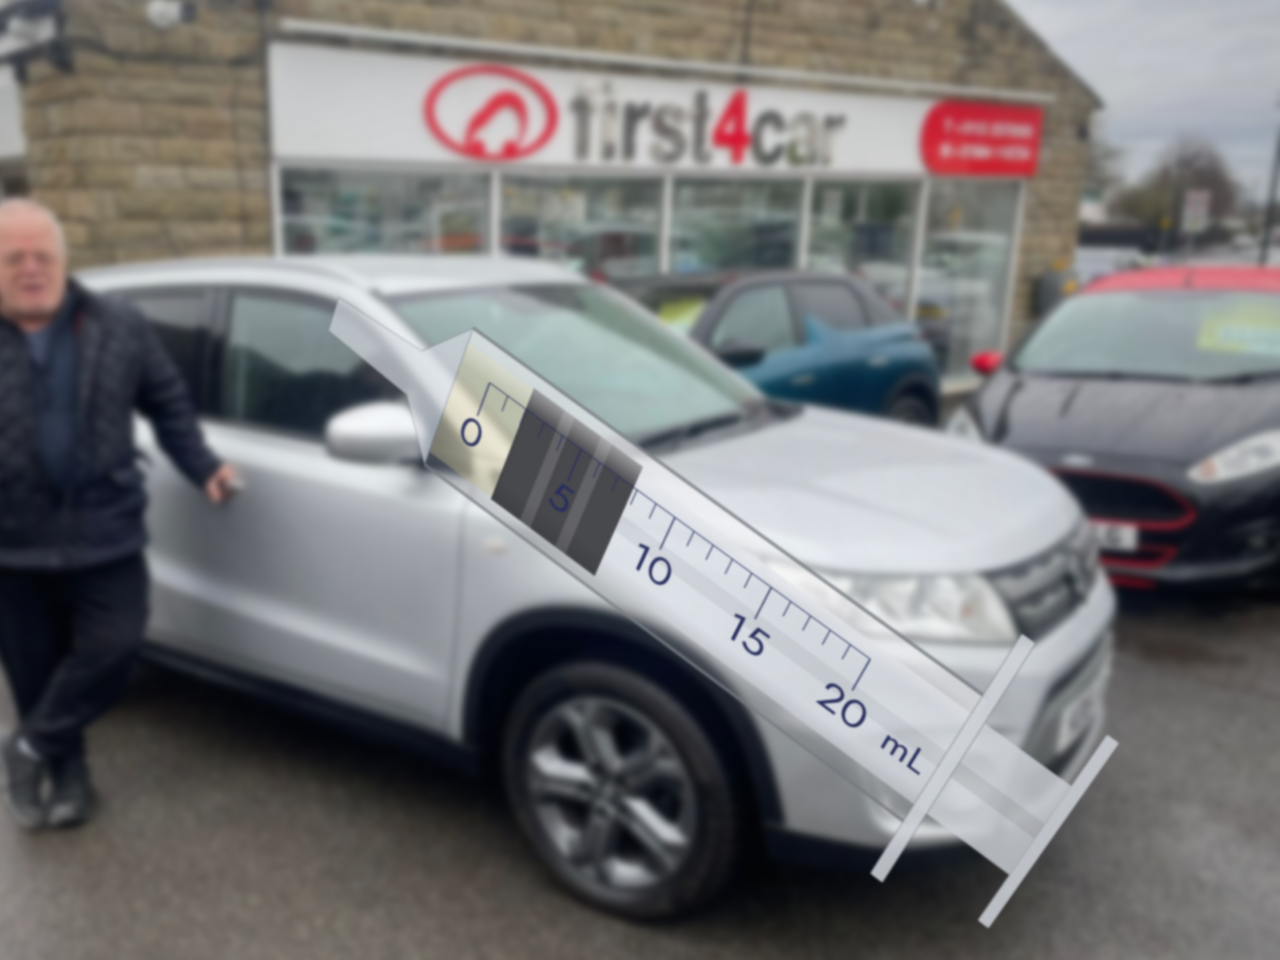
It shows 2 mL
